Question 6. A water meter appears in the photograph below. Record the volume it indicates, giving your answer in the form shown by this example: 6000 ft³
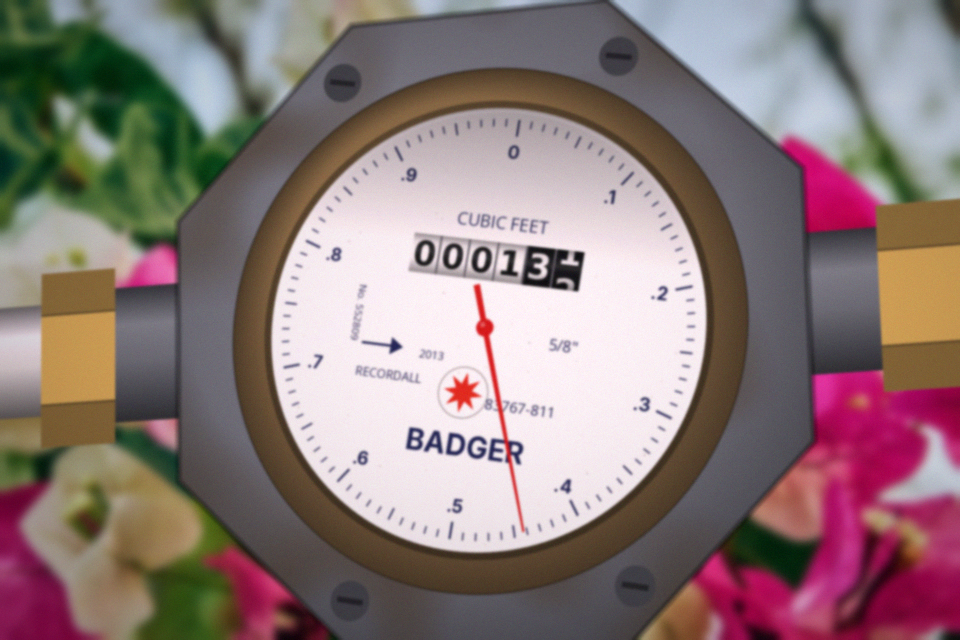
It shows 131.44 ft³
